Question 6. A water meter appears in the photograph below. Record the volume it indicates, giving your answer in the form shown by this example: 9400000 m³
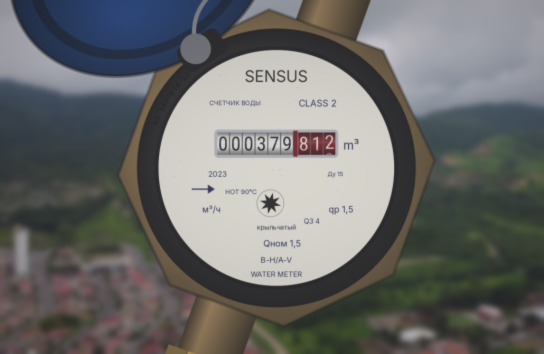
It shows 379.812 m³
